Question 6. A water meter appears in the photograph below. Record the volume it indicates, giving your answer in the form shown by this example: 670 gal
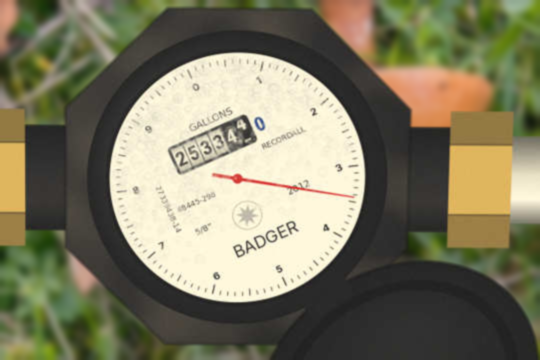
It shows 2533443.4 gal
